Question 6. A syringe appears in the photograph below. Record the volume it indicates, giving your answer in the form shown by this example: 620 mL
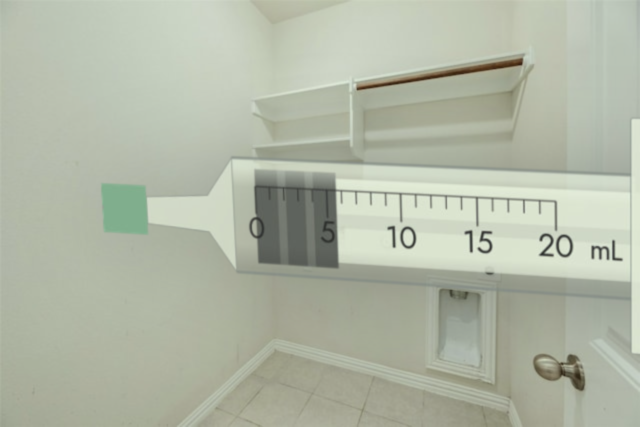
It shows 0 mL
